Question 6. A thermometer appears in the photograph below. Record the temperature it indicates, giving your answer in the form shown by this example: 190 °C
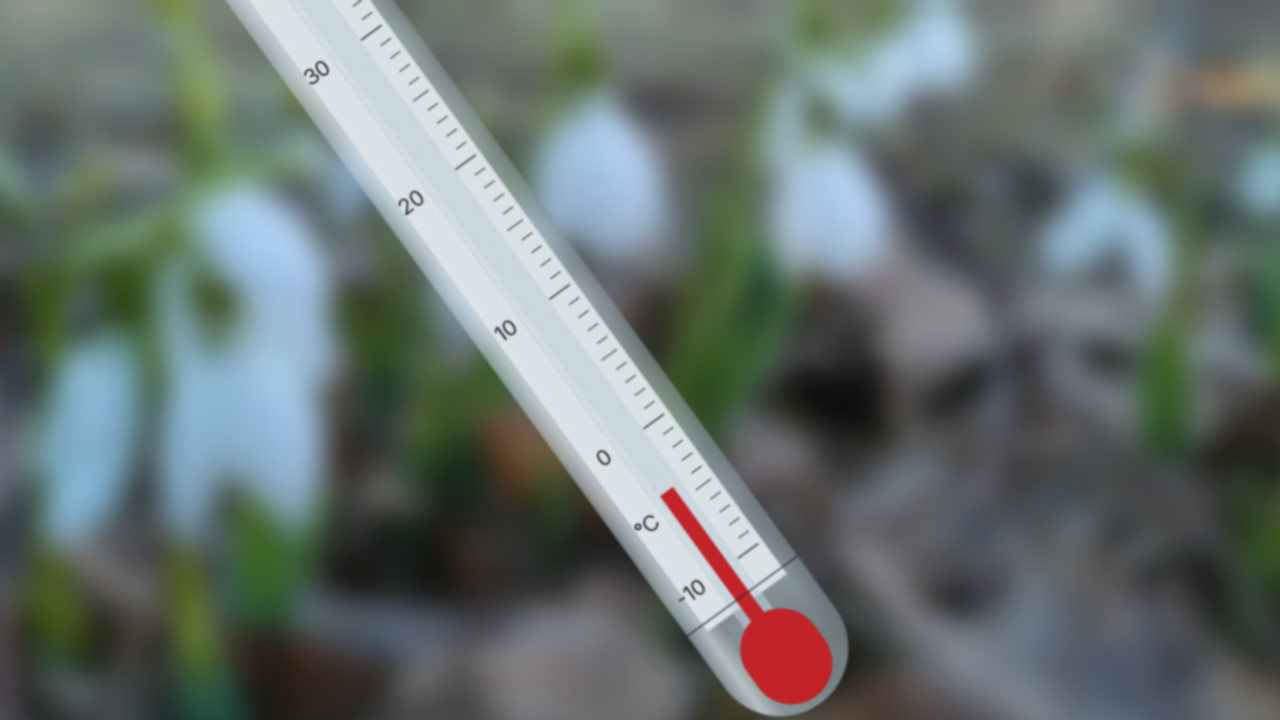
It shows -4 °C
